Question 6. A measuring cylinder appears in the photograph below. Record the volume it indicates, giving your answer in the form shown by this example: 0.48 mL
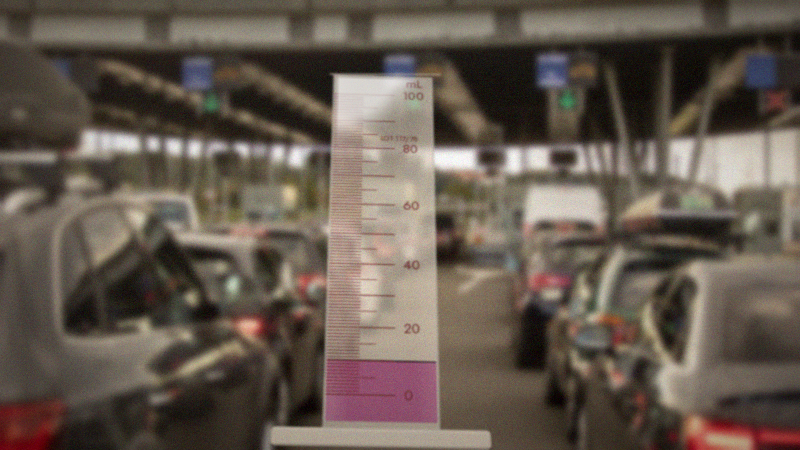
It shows 10 mL
